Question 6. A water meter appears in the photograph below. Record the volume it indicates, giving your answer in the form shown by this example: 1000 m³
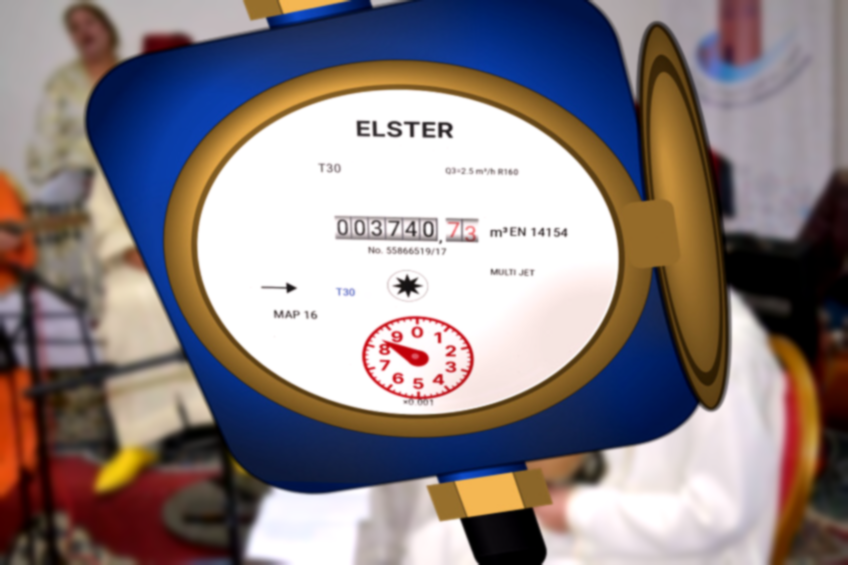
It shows 3740.728 m³
